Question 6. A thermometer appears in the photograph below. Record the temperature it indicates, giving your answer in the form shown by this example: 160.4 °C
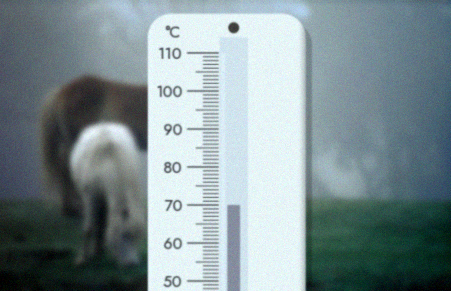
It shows 70 °C
